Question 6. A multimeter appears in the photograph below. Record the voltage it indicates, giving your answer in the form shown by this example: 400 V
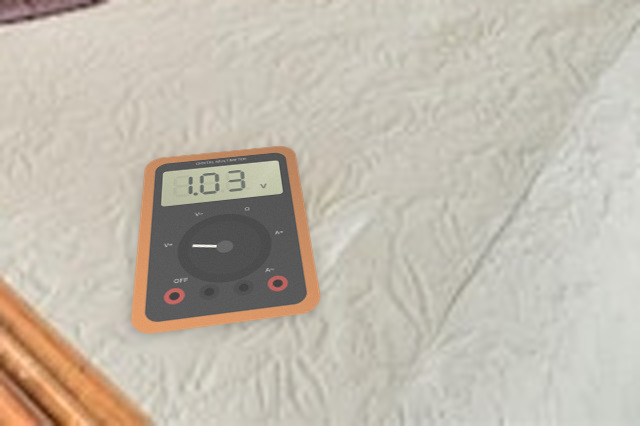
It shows 1.03 V
